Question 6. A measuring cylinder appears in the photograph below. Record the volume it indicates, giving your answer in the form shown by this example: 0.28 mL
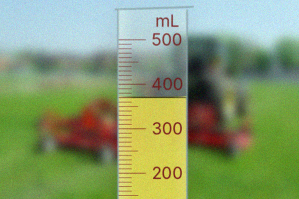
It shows 370 mL
